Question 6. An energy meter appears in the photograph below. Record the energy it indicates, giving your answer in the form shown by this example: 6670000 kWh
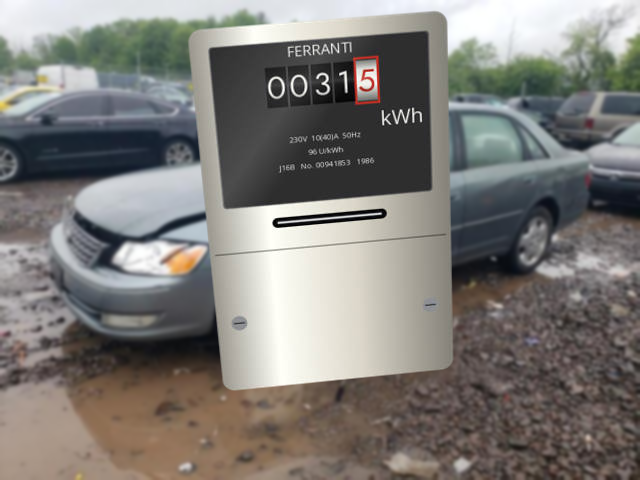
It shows 31.5 kWh
